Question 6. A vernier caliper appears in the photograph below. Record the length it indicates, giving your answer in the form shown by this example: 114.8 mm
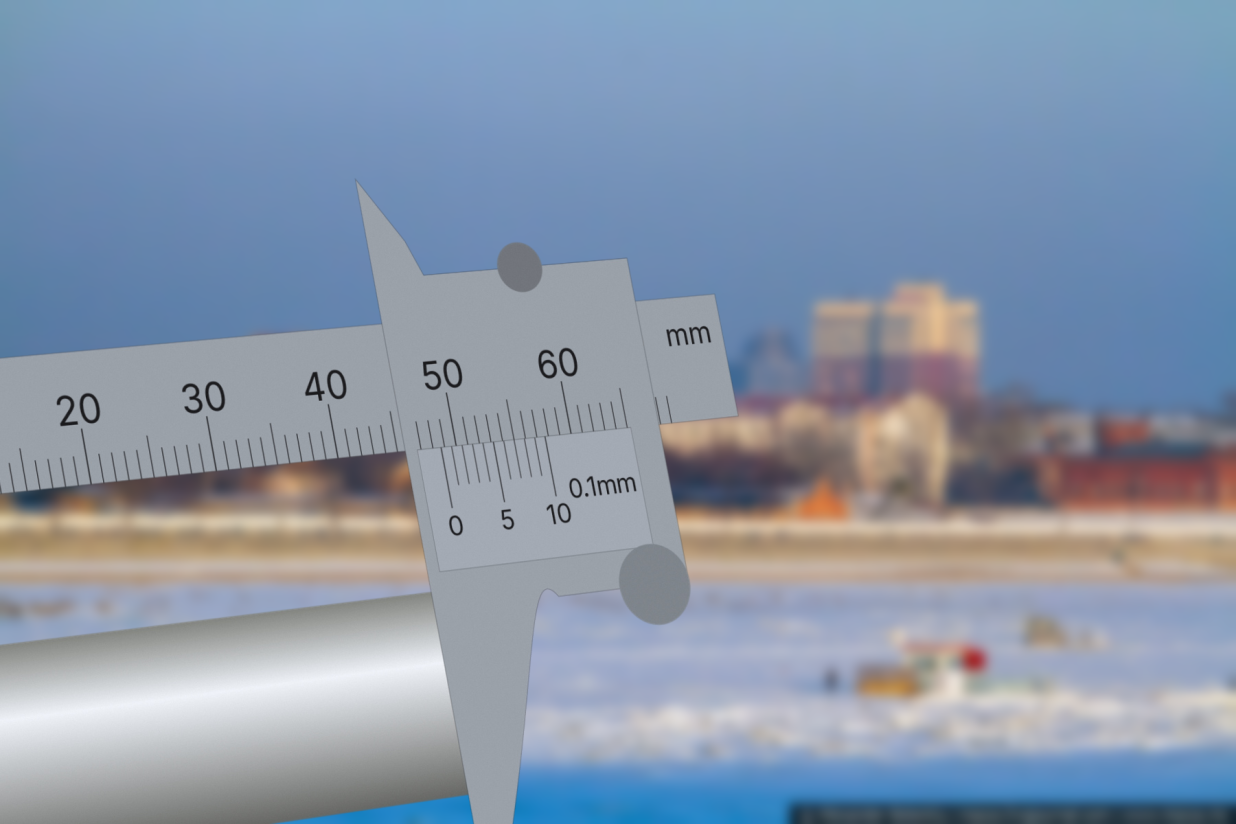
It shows 48.7 mm
